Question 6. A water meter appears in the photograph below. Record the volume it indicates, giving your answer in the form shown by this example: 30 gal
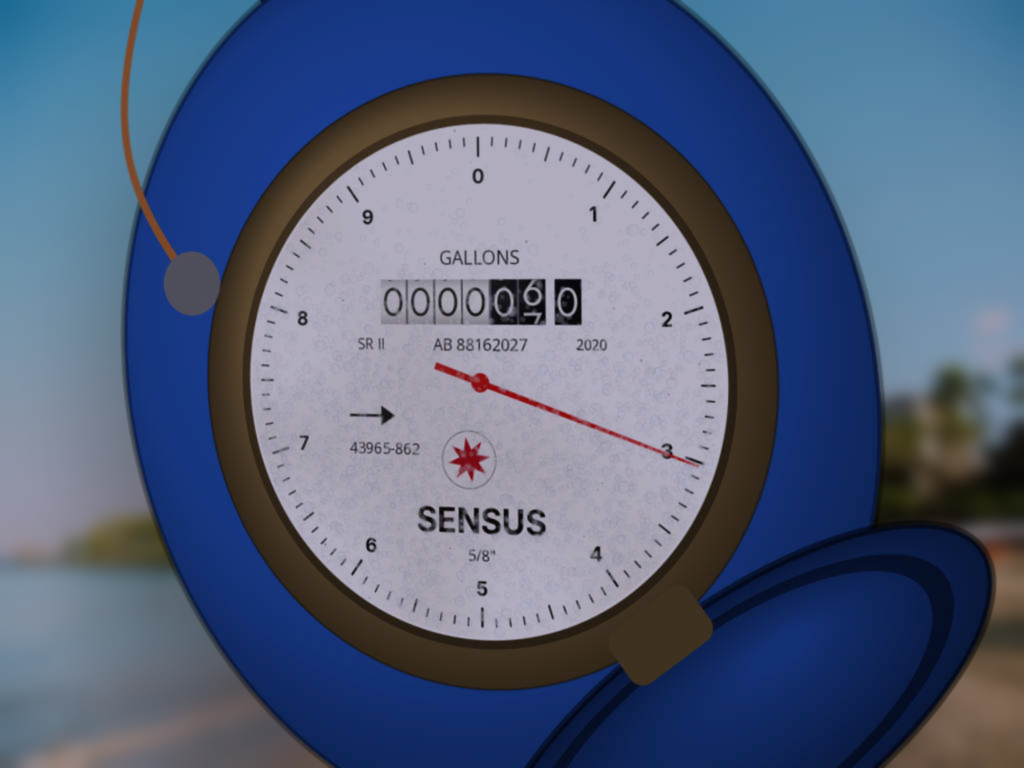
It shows 63.0 gal
